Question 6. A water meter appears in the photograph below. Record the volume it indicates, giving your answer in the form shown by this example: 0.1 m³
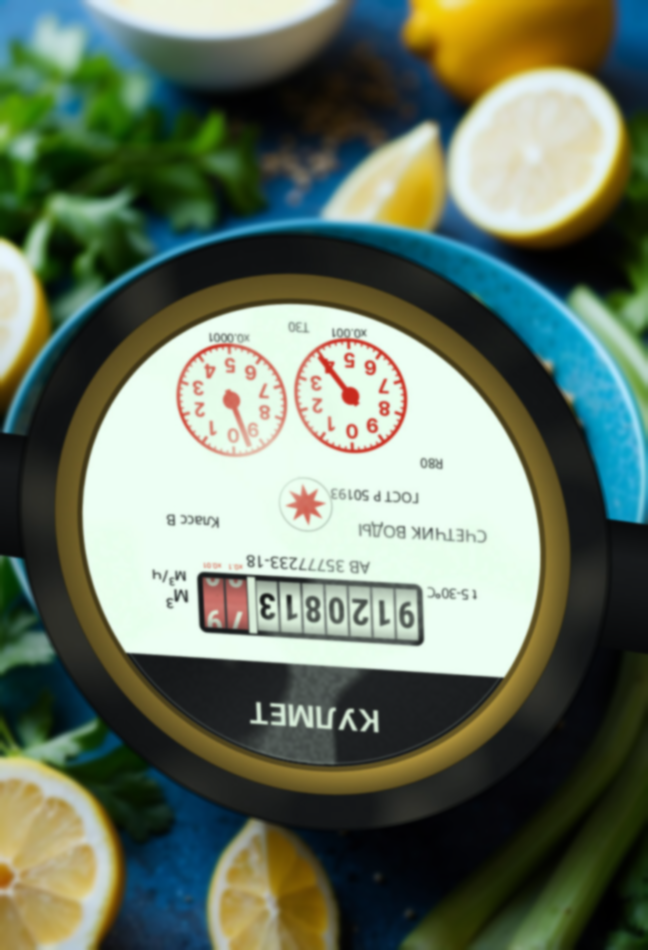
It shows 9120813.7939 m³
